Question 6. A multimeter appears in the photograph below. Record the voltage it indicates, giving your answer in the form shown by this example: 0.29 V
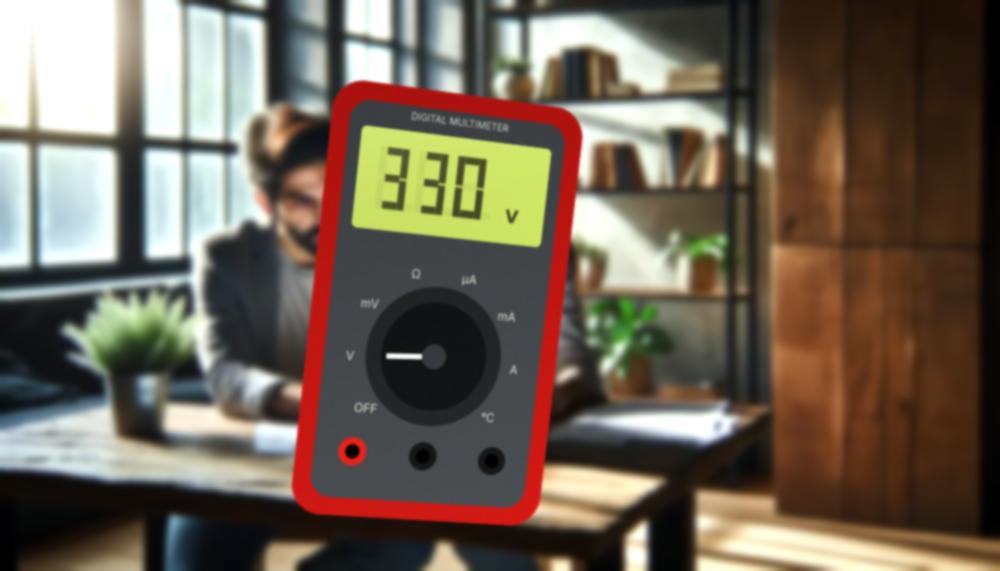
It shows 330 V
